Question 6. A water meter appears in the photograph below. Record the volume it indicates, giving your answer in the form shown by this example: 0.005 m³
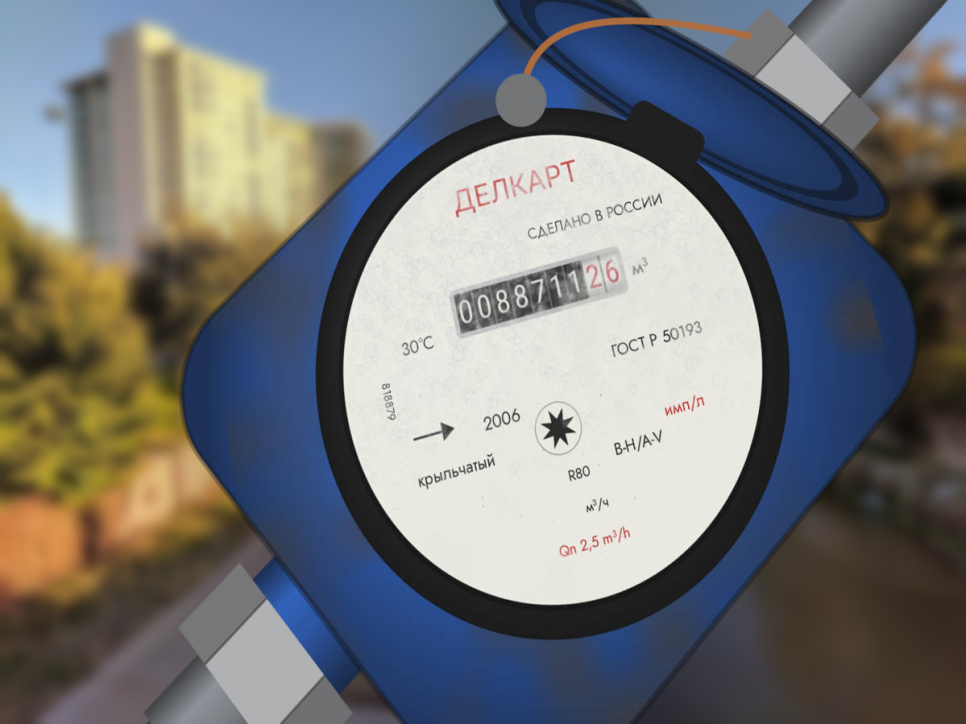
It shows 88711.26 m³
